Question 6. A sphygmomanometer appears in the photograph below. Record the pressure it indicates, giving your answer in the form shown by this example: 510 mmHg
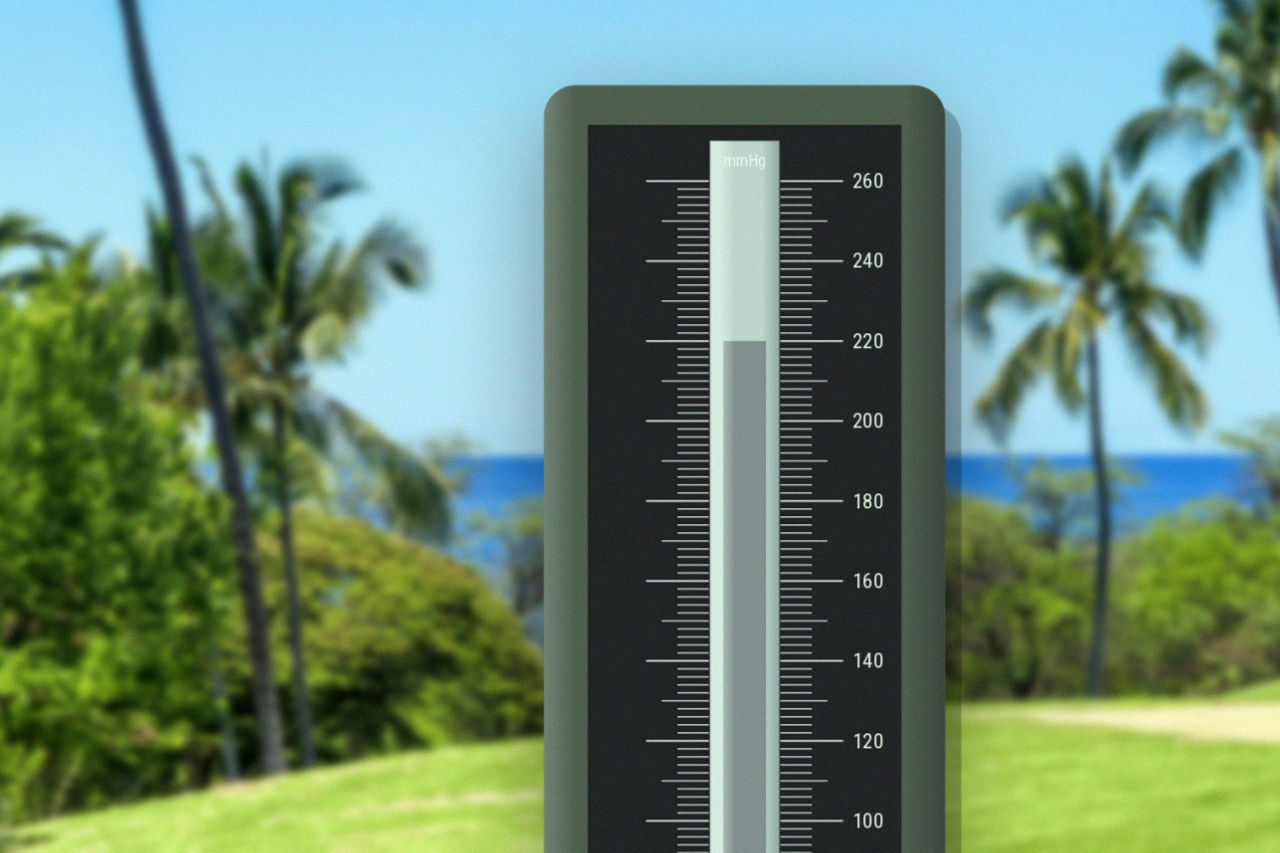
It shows 220 mmHg
